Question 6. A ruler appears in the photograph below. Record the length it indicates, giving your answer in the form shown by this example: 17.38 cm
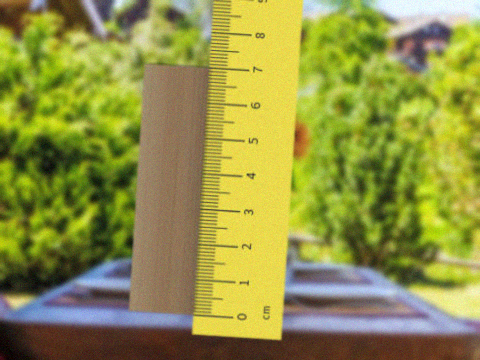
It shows 7 cm
